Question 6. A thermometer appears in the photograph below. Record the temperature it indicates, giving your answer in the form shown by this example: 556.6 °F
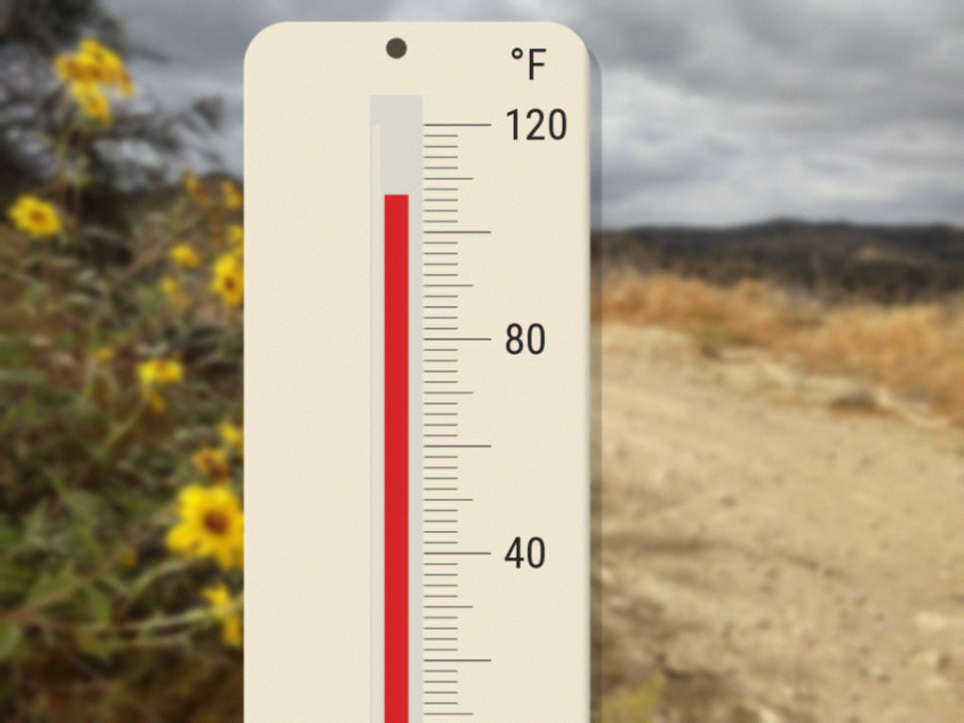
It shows 107 °F
